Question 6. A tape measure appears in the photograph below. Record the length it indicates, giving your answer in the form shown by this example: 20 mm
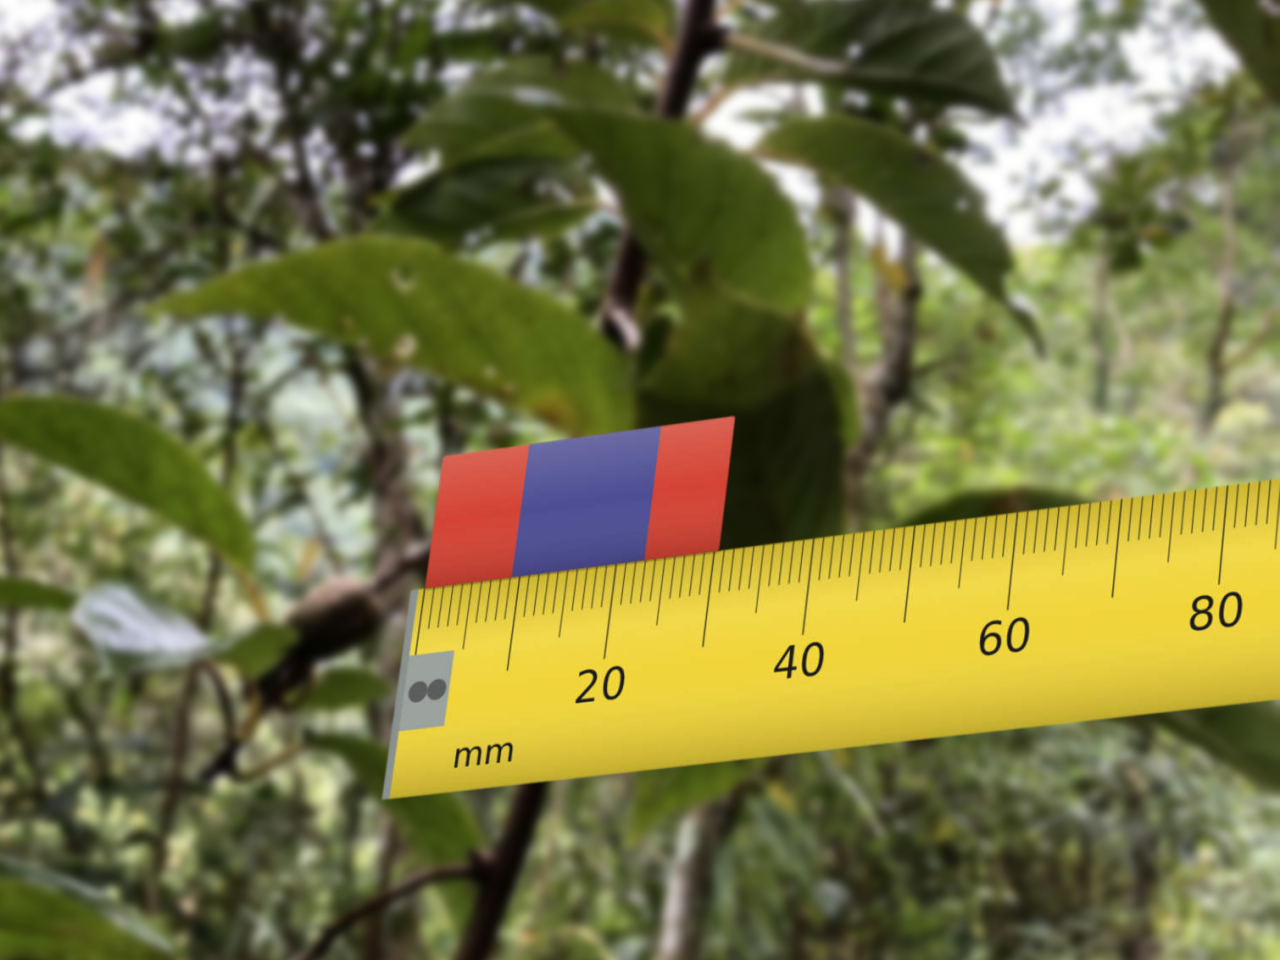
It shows 30.5 mm
